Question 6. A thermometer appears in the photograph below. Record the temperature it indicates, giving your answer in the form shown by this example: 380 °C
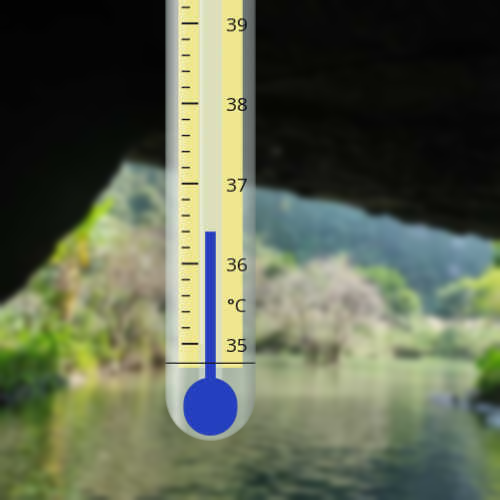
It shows 36.4 °C
